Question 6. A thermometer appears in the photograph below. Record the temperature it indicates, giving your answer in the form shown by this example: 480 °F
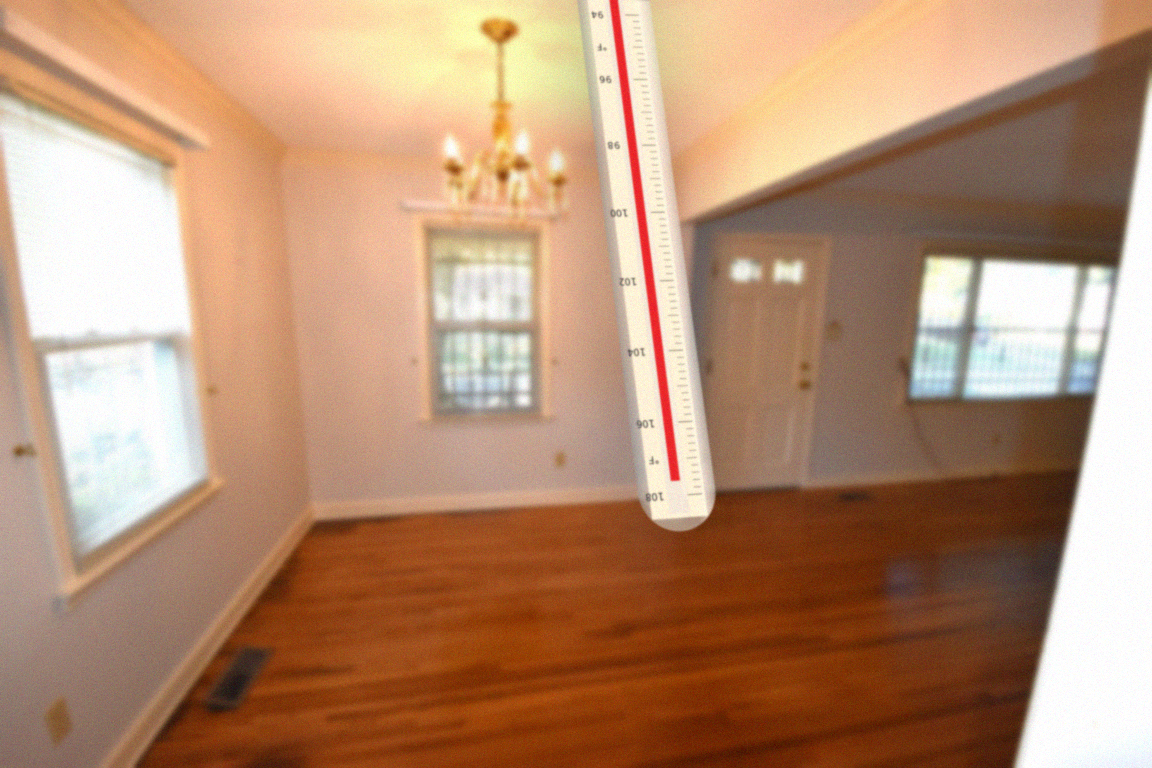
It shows 107.6 °F
